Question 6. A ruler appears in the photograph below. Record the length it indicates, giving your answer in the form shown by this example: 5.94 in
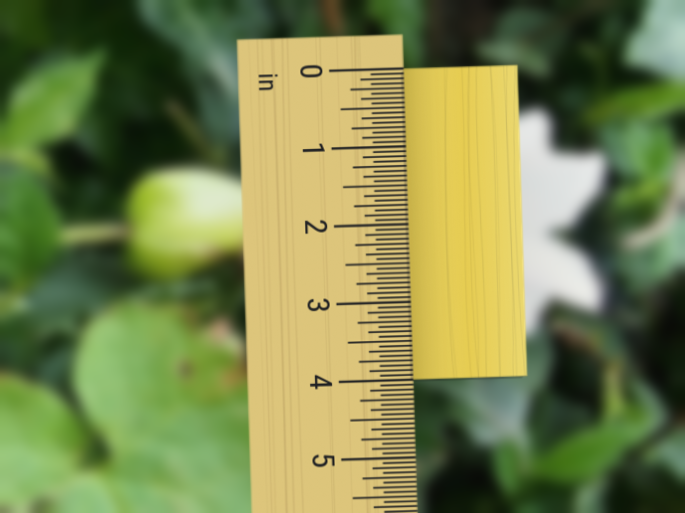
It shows 4 in
